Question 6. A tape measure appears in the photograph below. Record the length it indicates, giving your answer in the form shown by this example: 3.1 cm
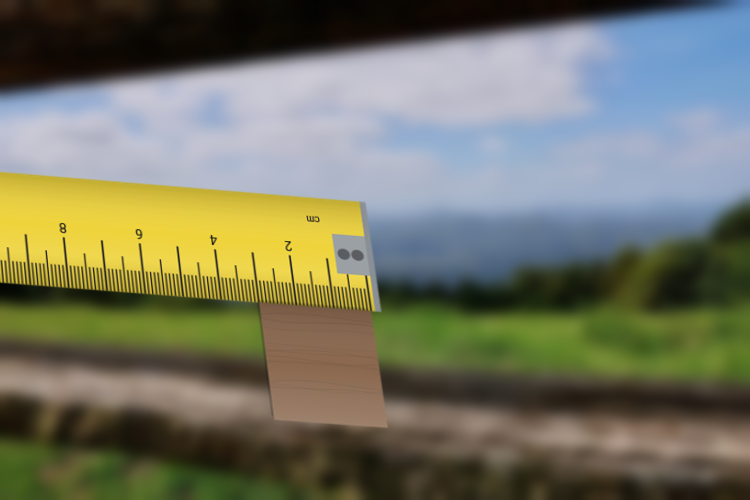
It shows 3 cm
